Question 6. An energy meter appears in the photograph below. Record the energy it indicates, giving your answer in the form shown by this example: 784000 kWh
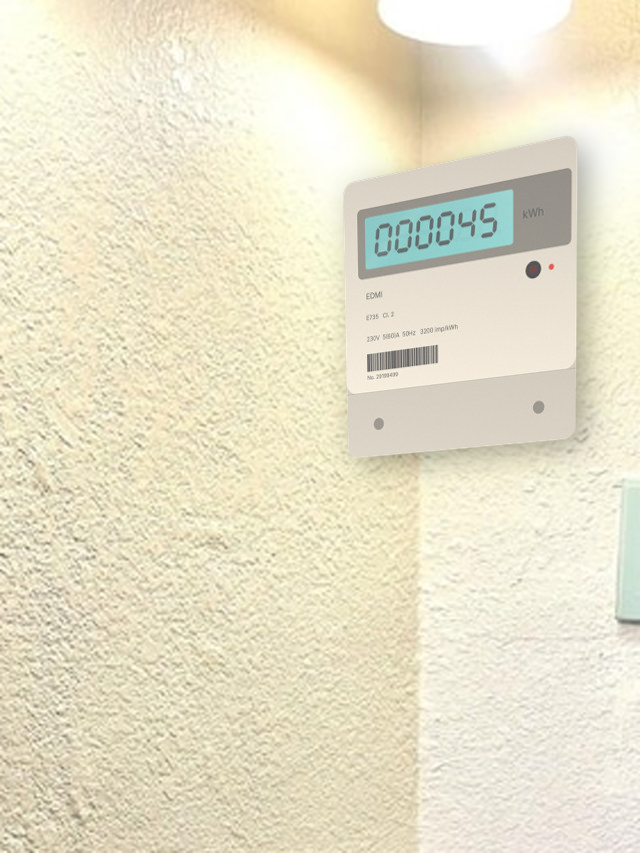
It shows 45 kWh
